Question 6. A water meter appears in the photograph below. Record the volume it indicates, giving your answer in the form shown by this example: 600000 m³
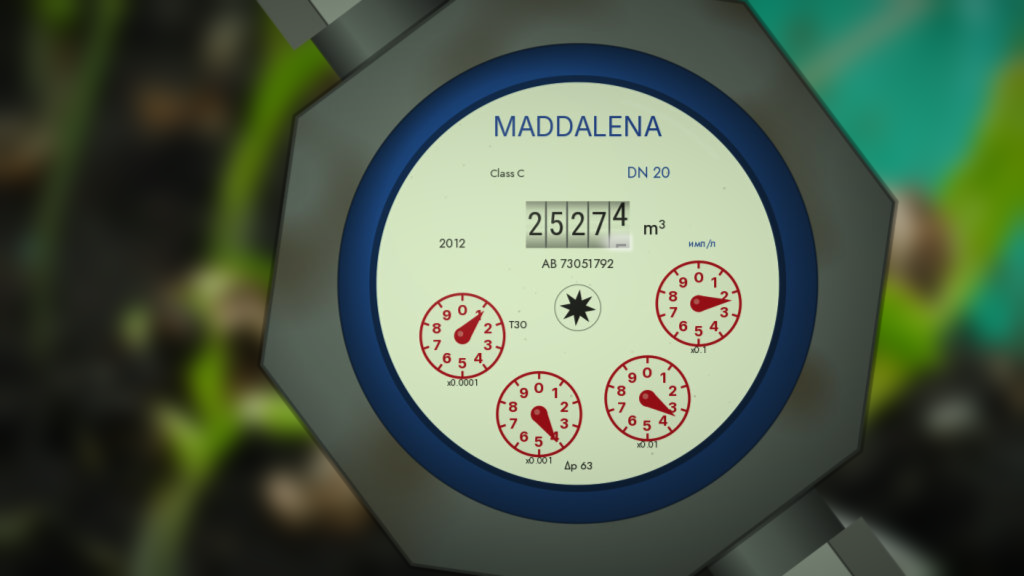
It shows 25274.2341 m³
